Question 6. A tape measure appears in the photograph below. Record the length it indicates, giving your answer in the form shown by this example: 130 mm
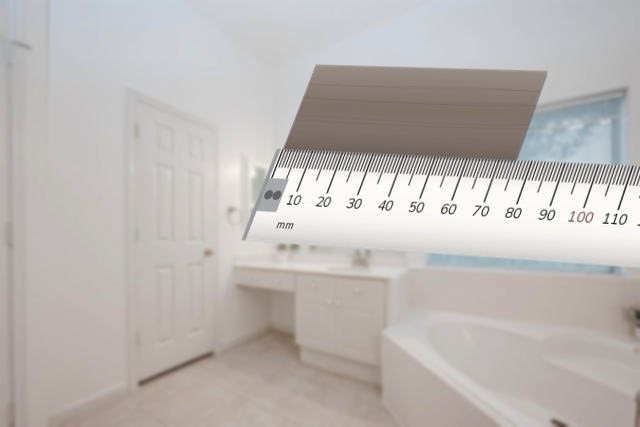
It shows 75 mm
